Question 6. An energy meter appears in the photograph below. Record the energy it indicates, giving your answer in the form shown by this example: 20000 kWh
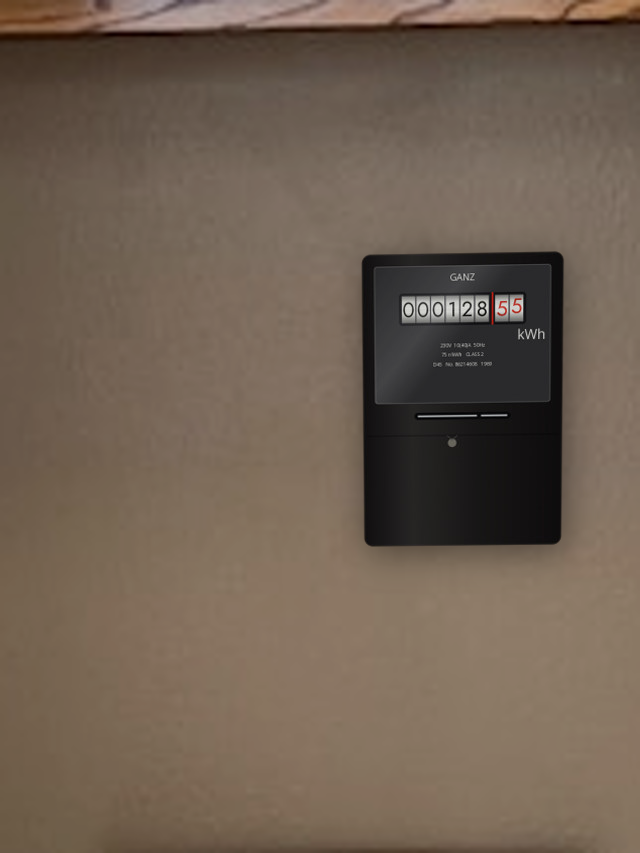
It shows 128.55 kWh
